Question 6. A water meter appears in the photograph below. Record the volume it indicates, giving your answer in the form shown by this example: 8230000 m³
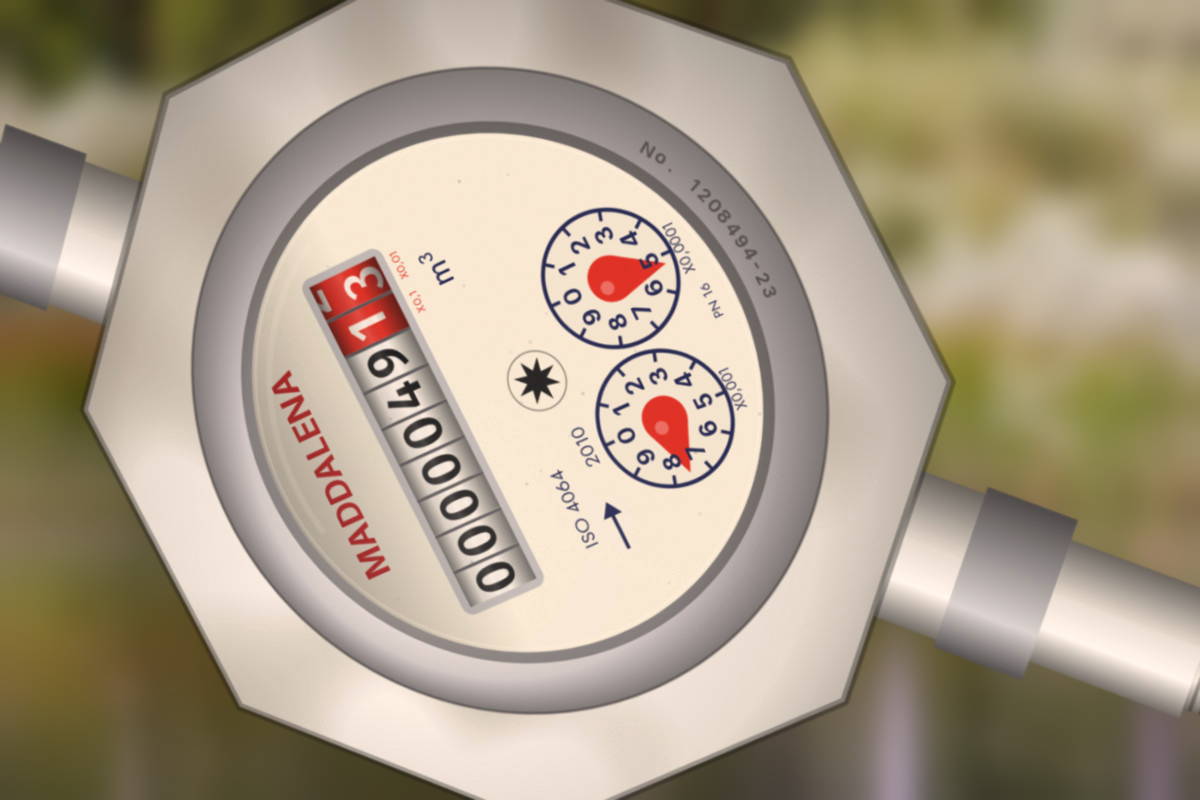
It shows 49.1275 m³
